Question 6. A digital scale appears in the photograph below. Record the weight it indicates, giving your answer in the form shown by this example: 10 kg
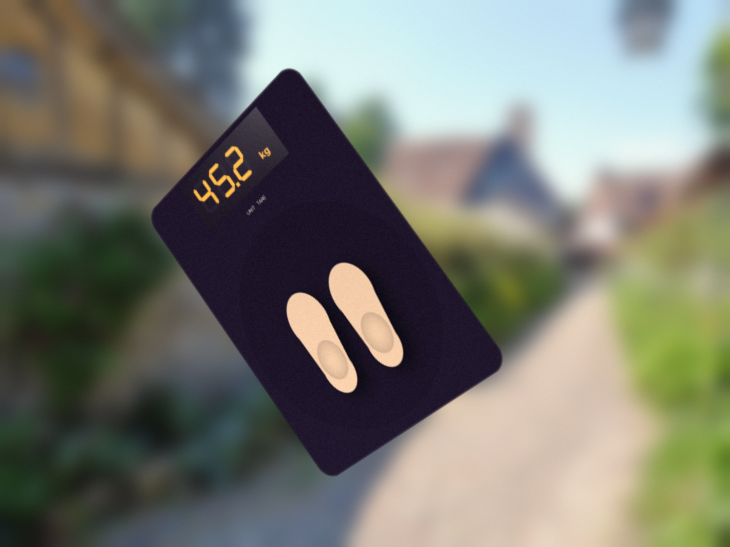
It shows 45.2 kg
